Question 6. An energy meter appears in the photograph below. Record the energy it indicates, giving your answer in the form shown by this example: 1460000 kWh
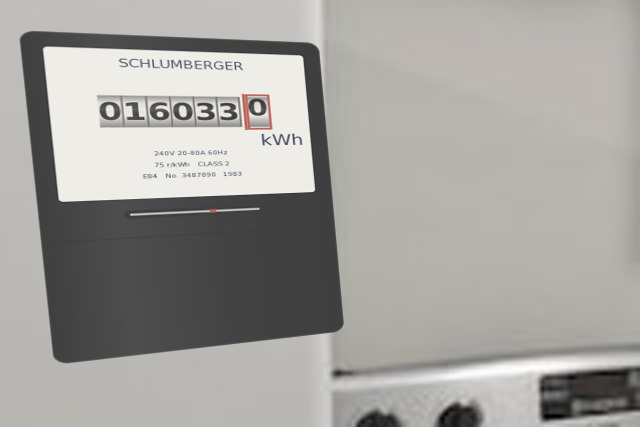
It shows 16033.0 kWh
